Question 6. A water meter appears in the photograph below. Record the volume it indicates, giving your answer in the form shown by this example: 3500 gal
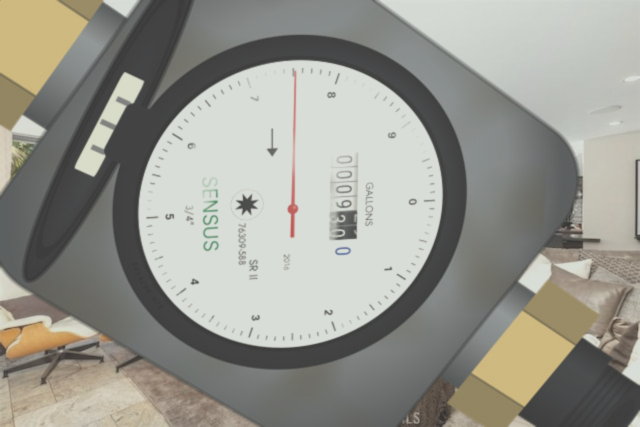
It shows 9297.5 gal
